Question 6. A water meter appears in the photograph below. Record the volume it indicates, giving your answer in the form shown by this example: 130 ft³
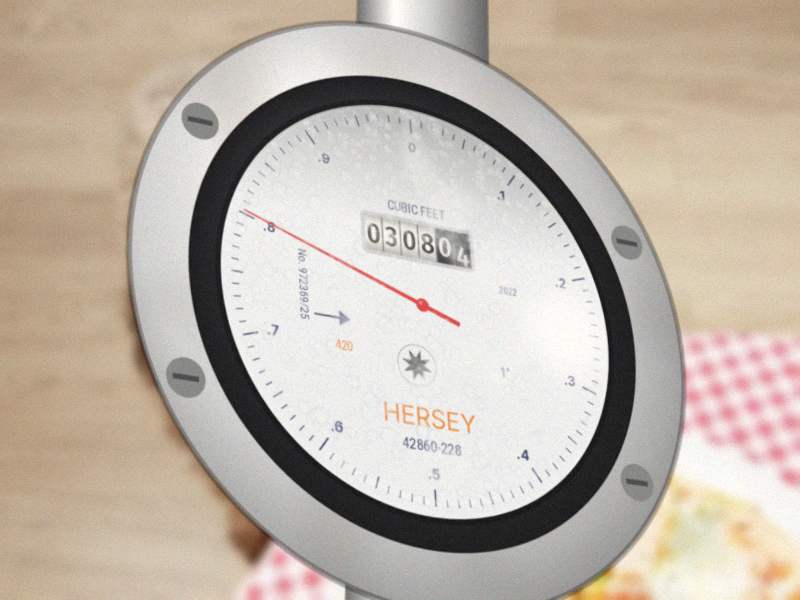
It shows 30803.80 ft³
